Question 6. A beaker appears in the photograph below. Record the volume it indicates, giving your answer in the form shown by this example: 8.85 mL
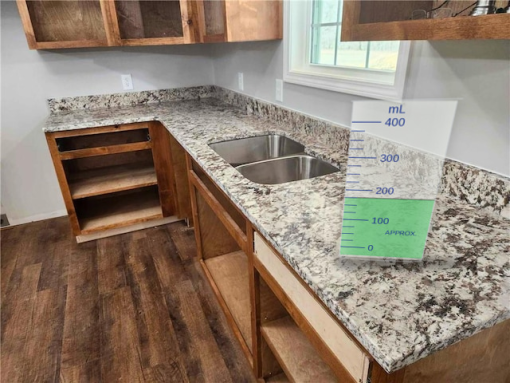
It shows 175 mL
